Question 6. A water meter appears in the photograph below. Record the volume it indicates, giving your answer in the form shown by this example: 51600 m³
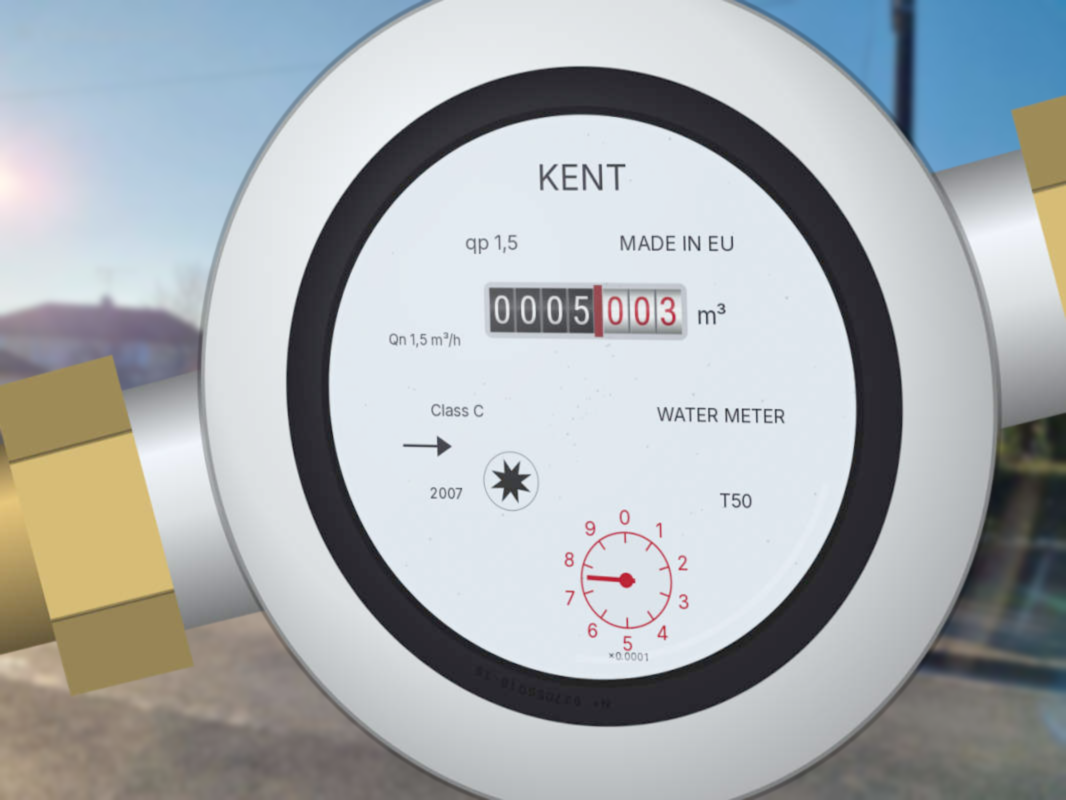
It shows 5.0037 m³
